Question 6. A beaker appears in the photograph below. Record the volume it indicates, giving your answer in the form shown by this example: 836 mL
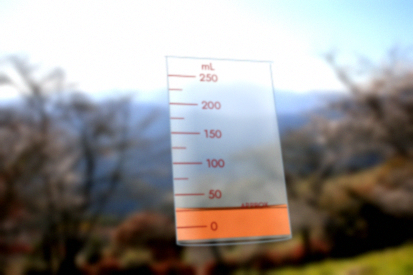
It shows 25 mL
